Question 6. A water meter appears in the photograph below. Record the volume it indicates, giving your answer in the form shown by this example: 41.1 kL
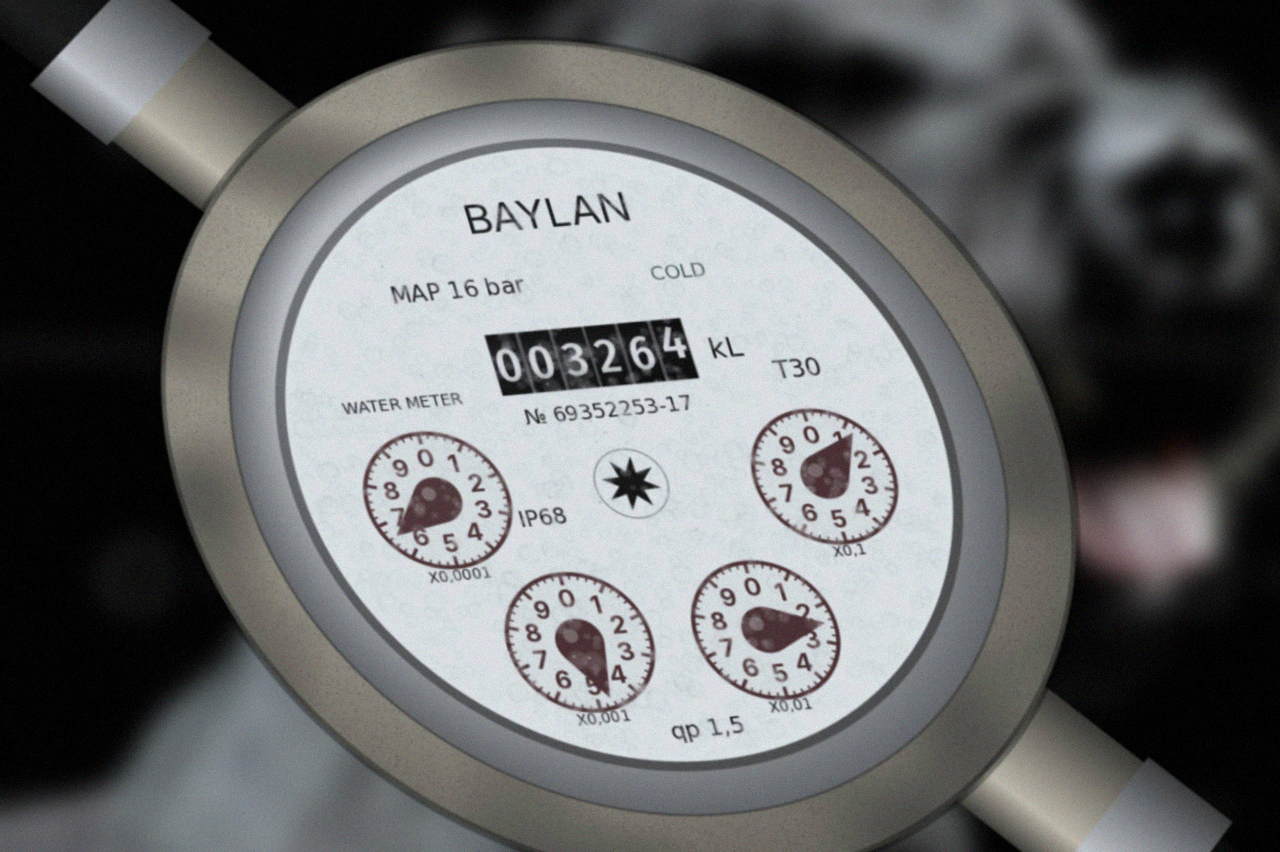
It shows 3264.1246 kL
